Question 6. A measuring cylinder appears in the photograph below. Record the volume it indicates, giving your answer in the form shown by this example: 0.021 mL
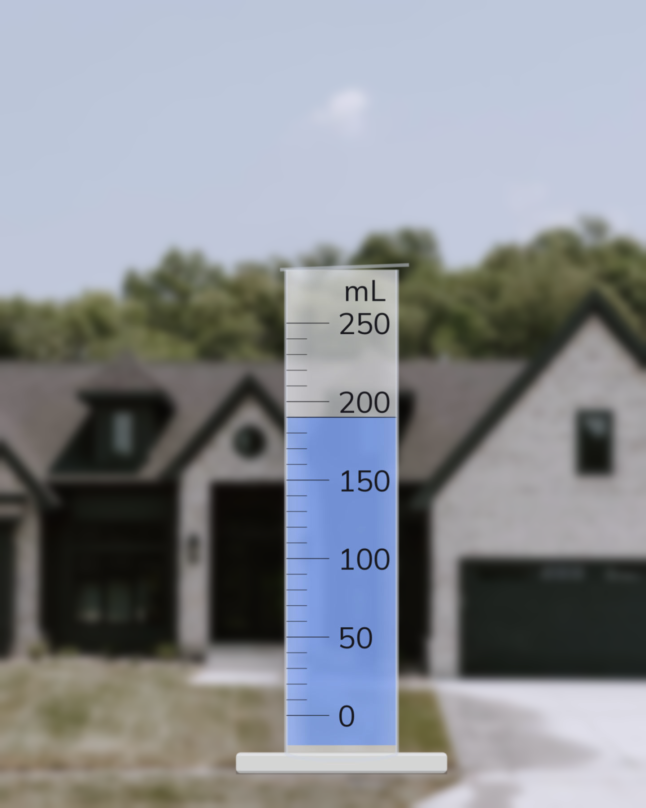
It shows 190 mL
